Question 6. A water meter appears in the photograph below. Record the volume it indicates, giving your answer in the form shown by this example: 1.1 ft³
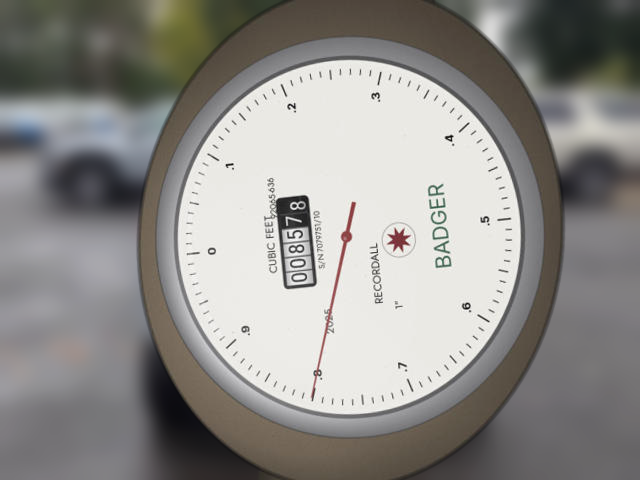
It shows 8577.80 ft³
